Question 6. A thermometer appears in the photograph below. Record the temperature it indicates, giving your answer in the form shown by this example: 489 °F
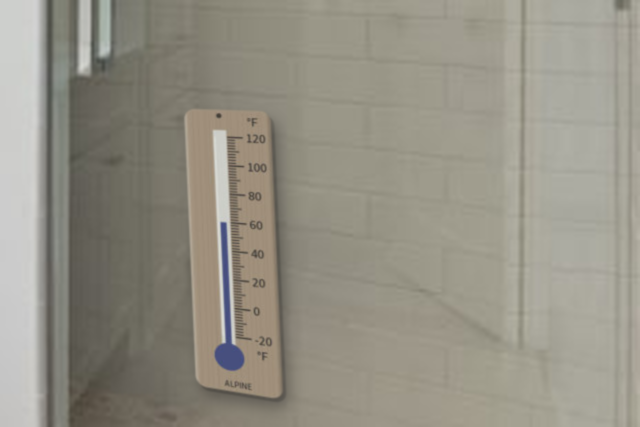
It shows 60 °F
